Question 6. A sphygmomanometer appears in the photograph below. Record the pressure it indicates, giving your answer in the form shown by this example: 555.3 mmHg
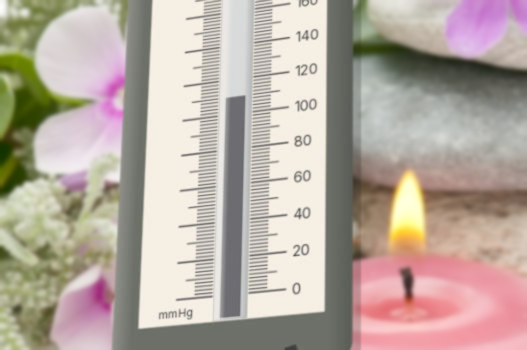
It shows 110 mmHg
